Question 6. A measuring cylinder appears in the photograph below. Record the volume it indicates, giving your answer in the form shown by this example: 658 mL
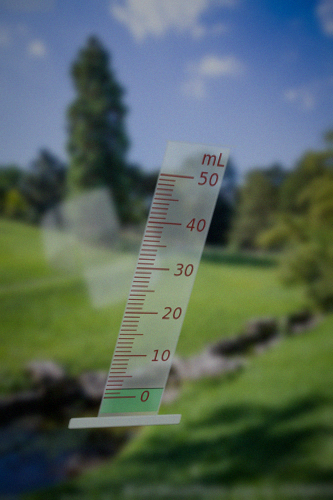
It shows 2 mL
